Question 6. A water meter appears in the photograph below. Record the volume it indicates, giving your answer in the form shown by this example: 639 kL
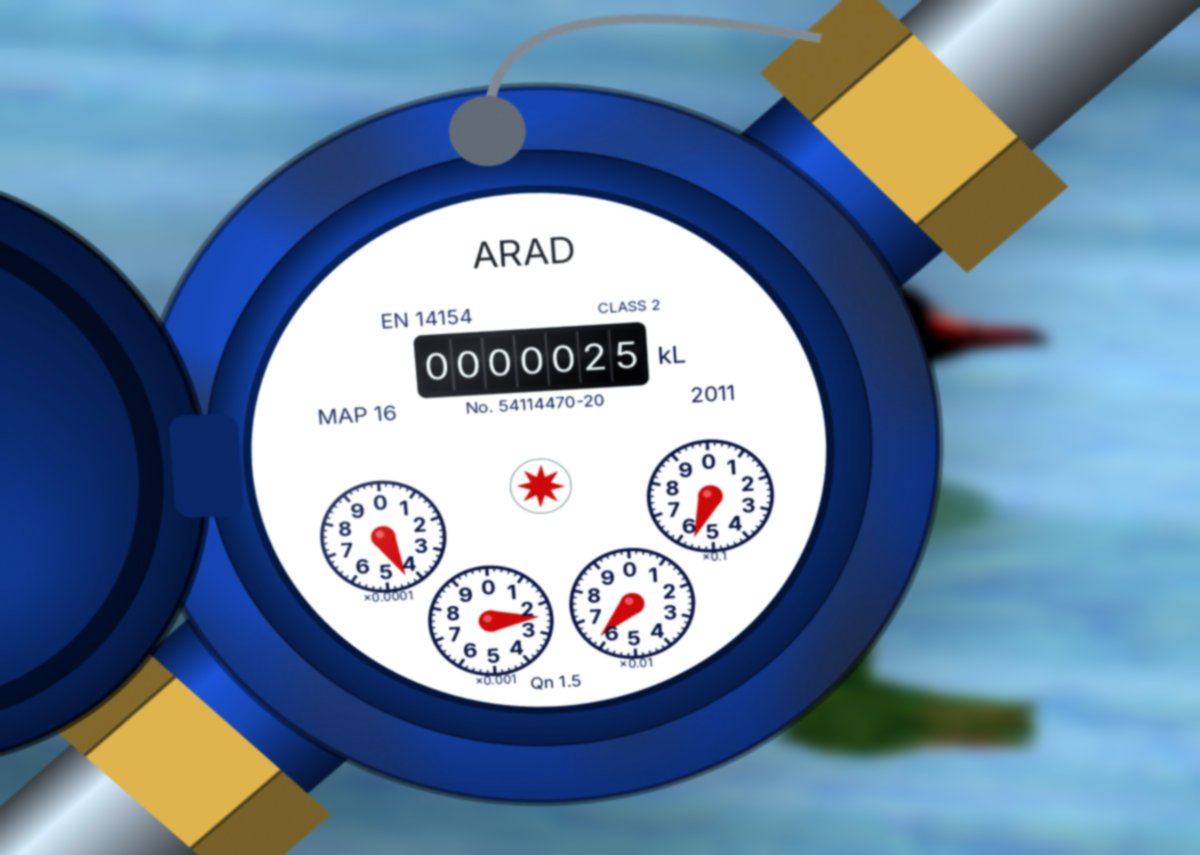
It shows 25.5624 kL
